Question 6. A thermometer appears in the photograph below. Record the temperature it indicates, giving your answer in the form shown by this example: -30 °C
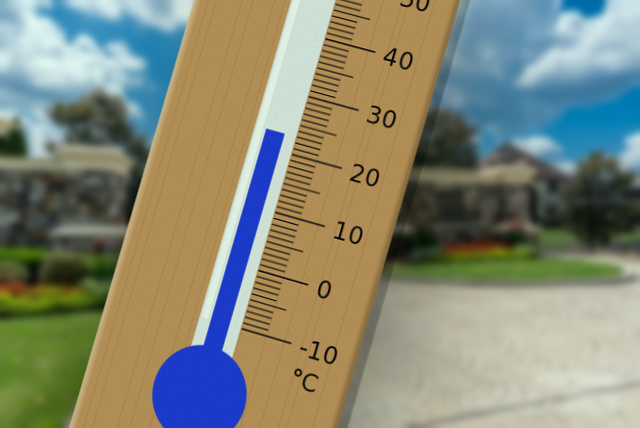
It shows 23 °C
